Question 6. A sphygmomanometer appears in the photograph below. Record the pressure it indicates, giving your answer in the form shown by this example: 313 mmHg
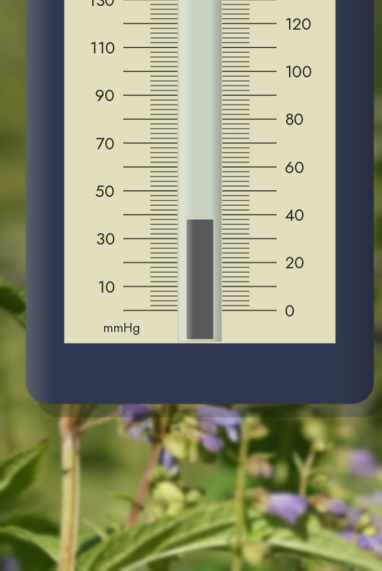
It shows 38 mmHg
